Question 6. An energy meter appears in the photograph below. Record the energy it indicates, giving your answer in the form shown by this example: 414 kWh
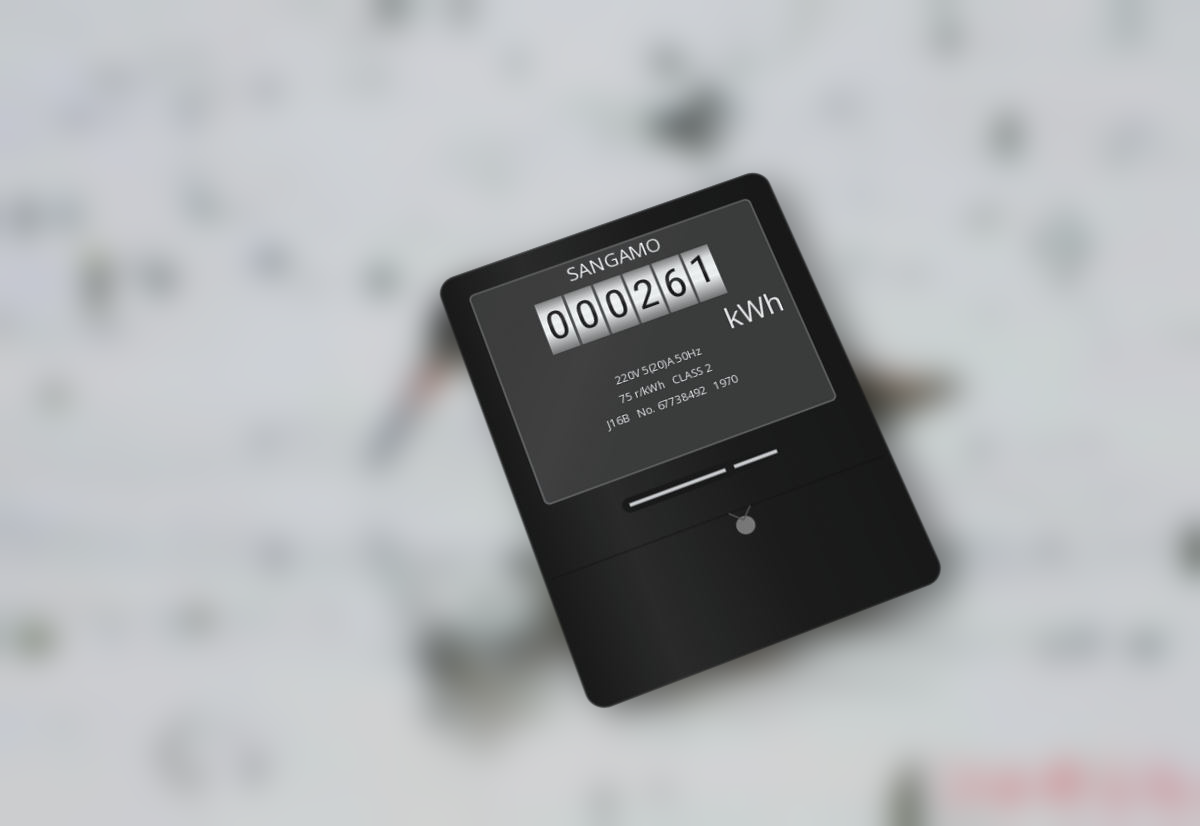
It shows 261 kWh
